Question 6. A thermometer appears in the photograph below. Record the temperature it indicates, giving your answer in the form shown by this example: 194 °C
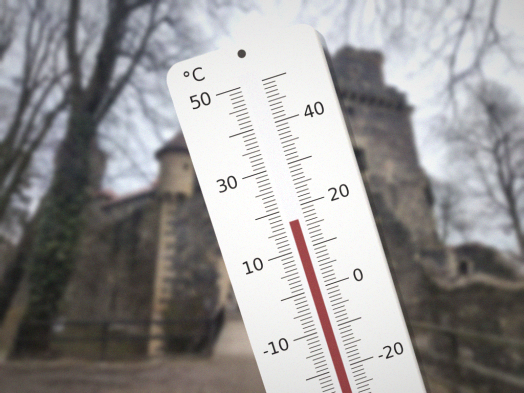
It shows 17 °C
